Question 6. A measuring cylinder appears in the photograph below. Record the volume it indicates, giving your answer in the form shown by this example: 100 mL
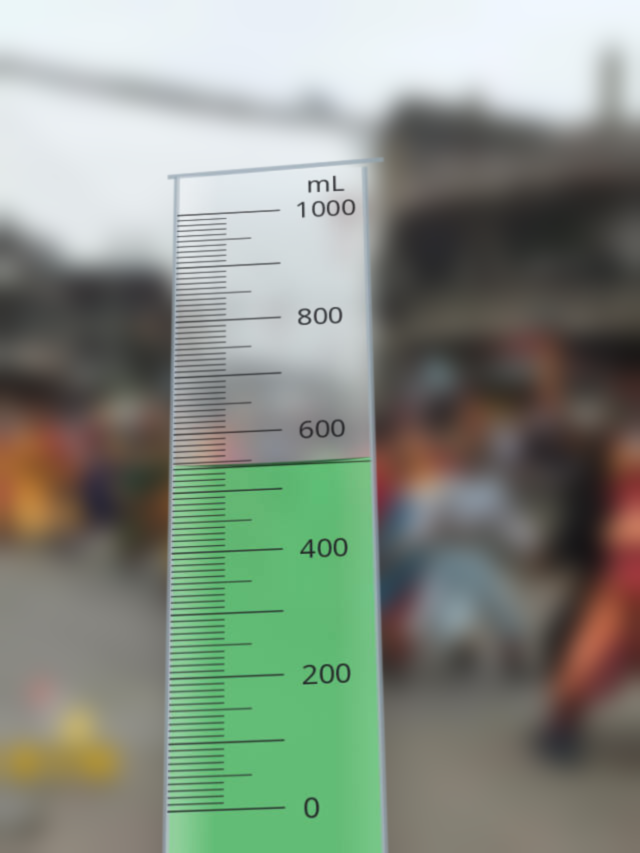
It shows 540 mL
